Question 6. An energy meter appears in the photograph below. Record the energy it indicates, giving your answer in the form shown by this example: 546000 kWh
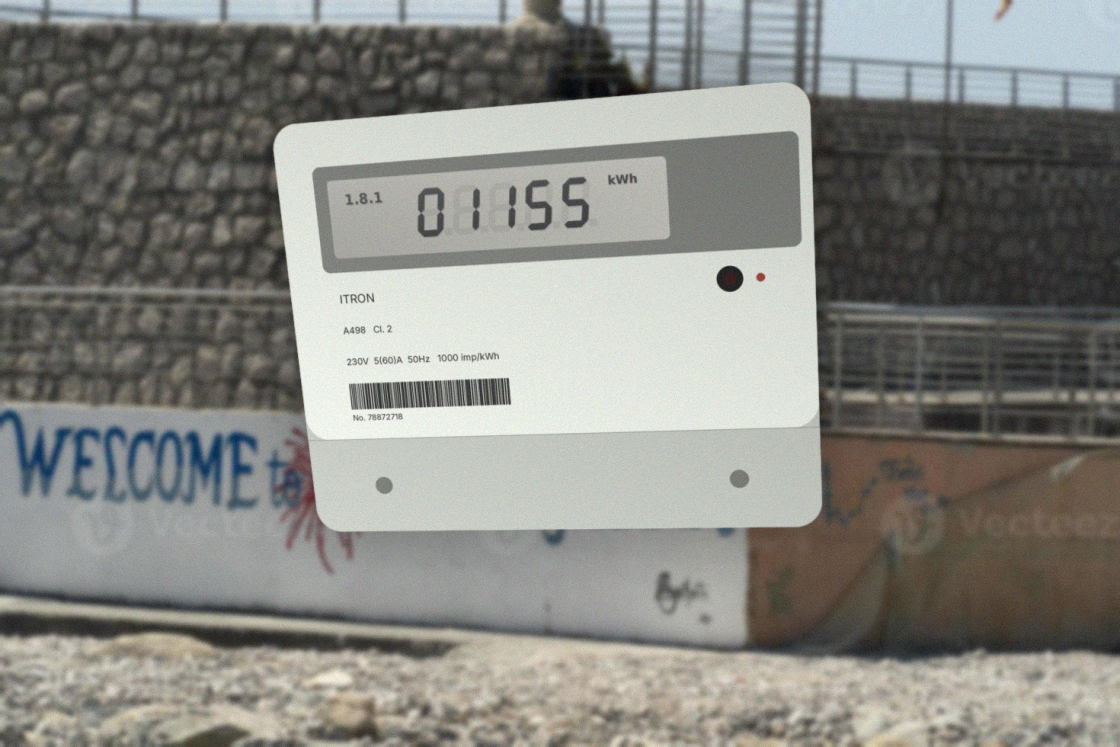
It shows 1155 kWh
